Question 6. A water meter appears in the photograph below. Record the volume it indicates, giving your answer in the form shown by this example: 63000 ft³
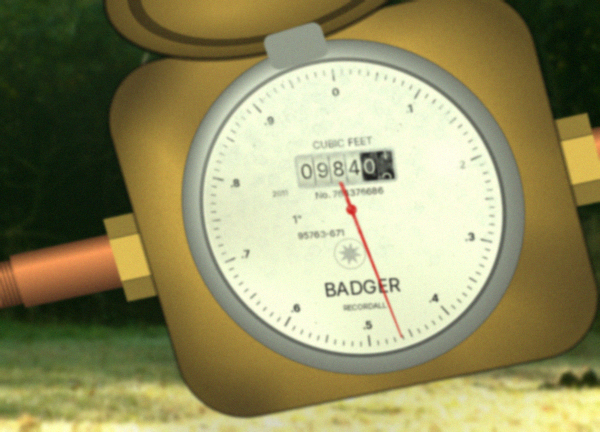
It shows 98401.46 ft³
